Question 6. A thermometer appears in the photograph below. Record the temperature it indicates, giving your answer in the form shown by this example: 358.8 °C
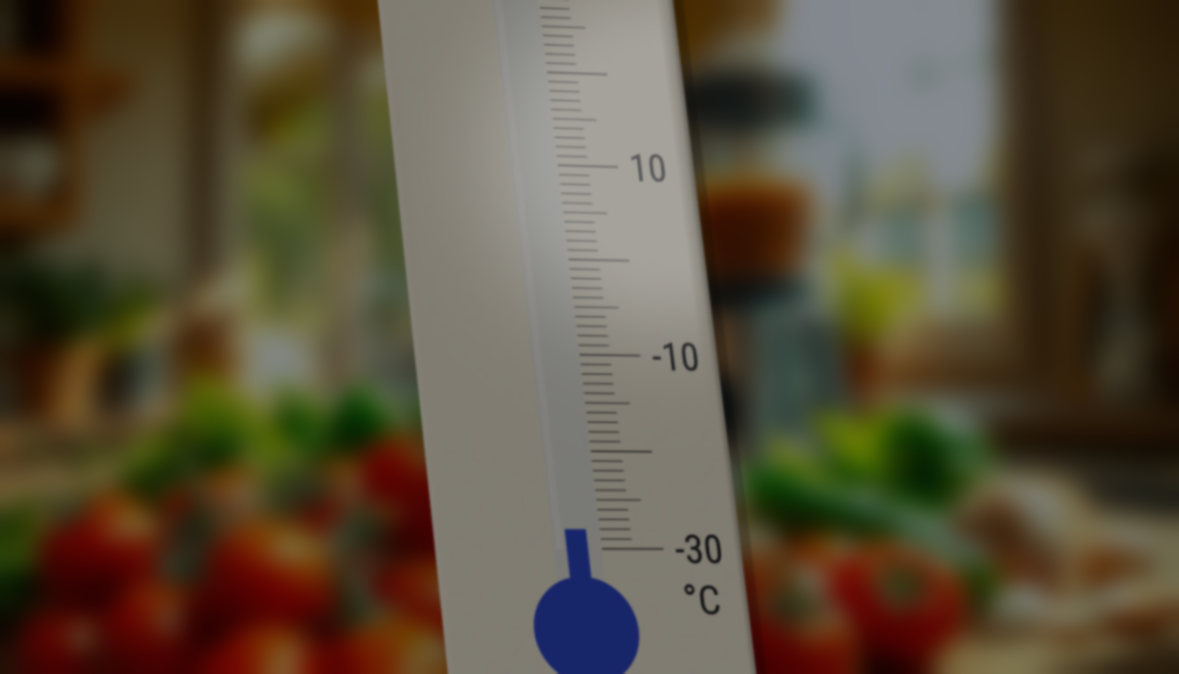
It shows -28 °C
